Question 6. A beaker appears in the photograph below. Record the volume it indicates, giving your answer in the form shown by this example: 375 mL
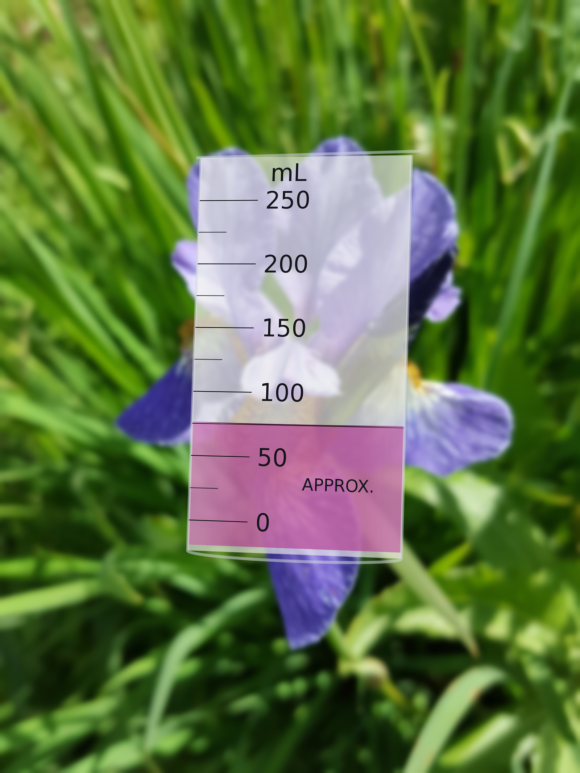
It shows 75 mL
